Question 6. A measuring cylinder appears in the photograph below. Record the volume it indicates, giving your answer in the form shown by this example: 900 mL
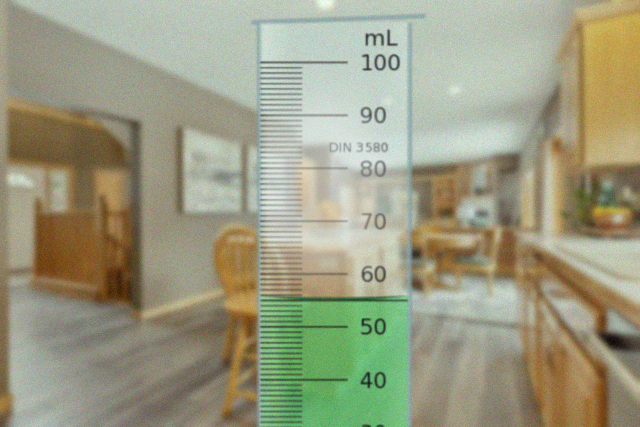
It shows 55 mL
